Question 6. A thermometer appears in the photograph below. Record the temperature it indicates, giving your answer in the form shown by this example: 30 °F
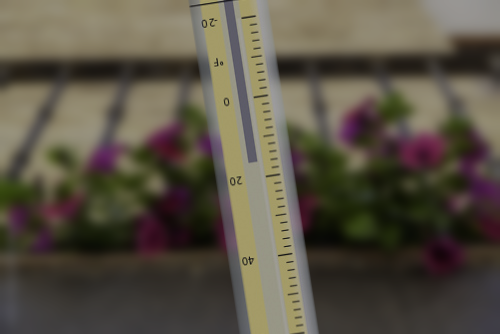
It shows 16 °F
